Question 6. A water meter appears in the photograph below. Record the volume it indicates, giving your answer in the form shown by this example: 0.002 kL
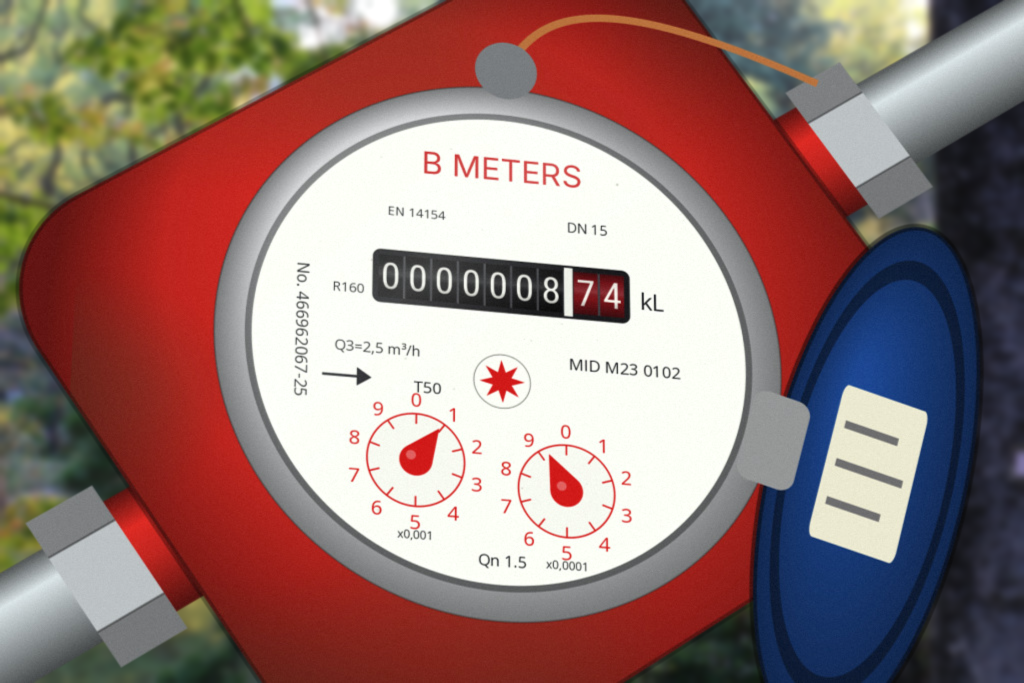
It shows 8.7409 kL
